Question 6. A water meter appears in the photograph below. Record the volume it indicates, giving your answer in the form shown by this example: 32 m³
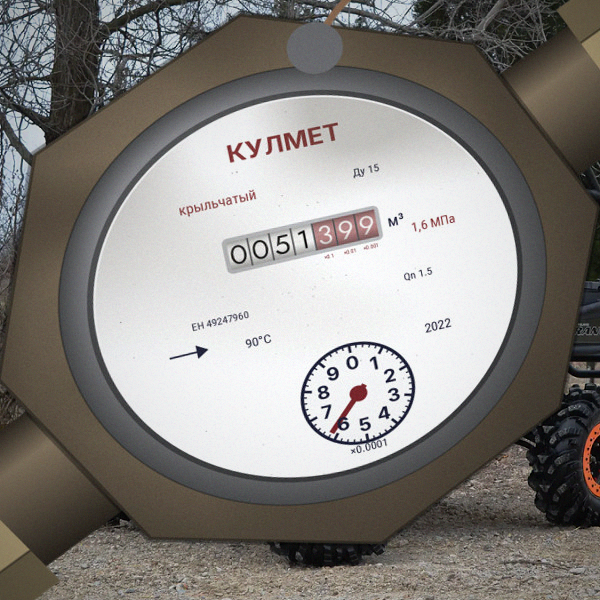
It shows 51.3996 m³
